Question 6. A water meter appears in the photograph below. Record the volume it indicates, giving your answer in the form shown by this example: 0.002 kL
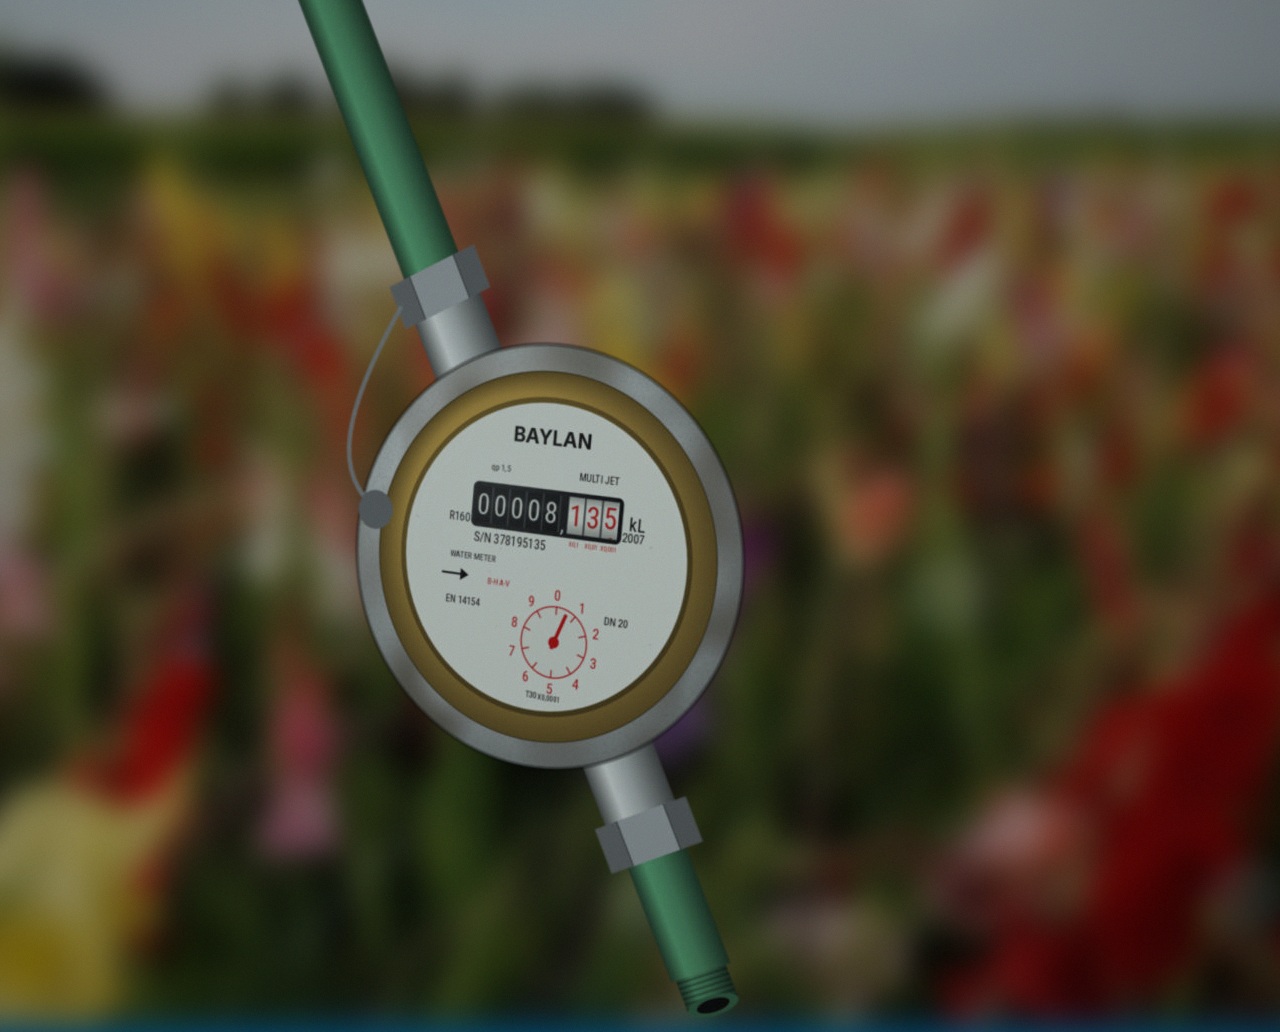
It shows 8.1350 kL
